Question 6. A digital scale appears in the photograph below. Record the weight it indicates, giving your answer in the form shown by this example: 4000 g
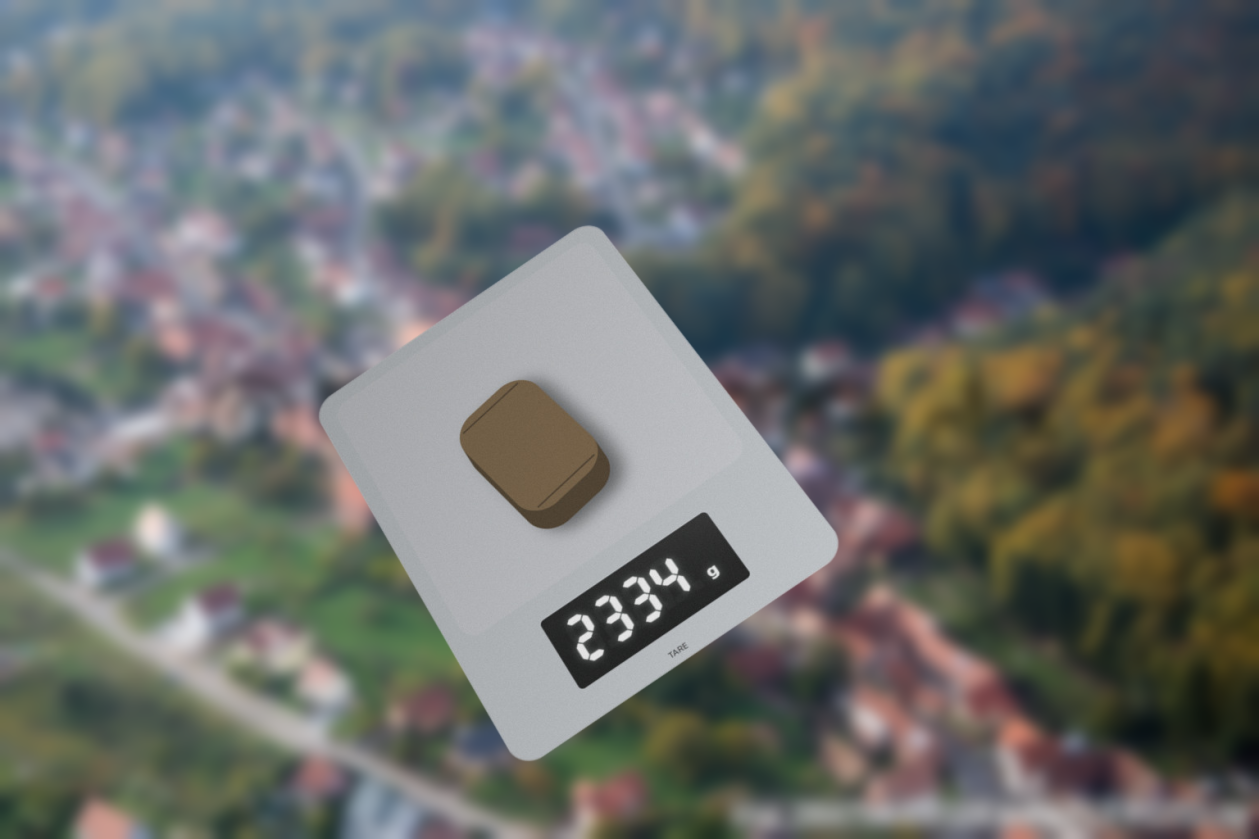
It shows 2334 g
